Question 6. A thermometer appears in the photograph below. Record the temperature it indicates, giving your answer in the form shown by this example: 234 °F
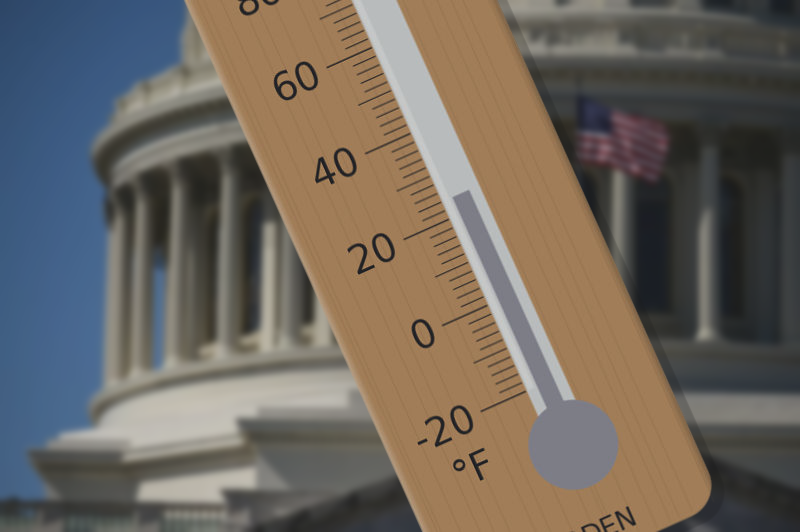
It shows 24 °F
